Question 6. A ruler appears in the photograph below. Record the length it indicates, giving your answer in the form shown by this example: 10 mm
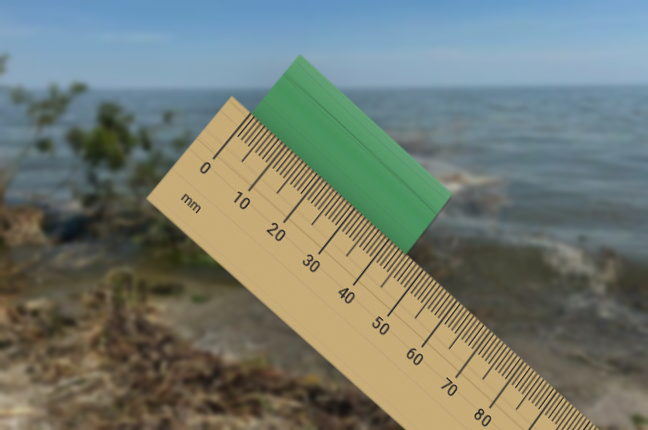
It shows 45 mm
